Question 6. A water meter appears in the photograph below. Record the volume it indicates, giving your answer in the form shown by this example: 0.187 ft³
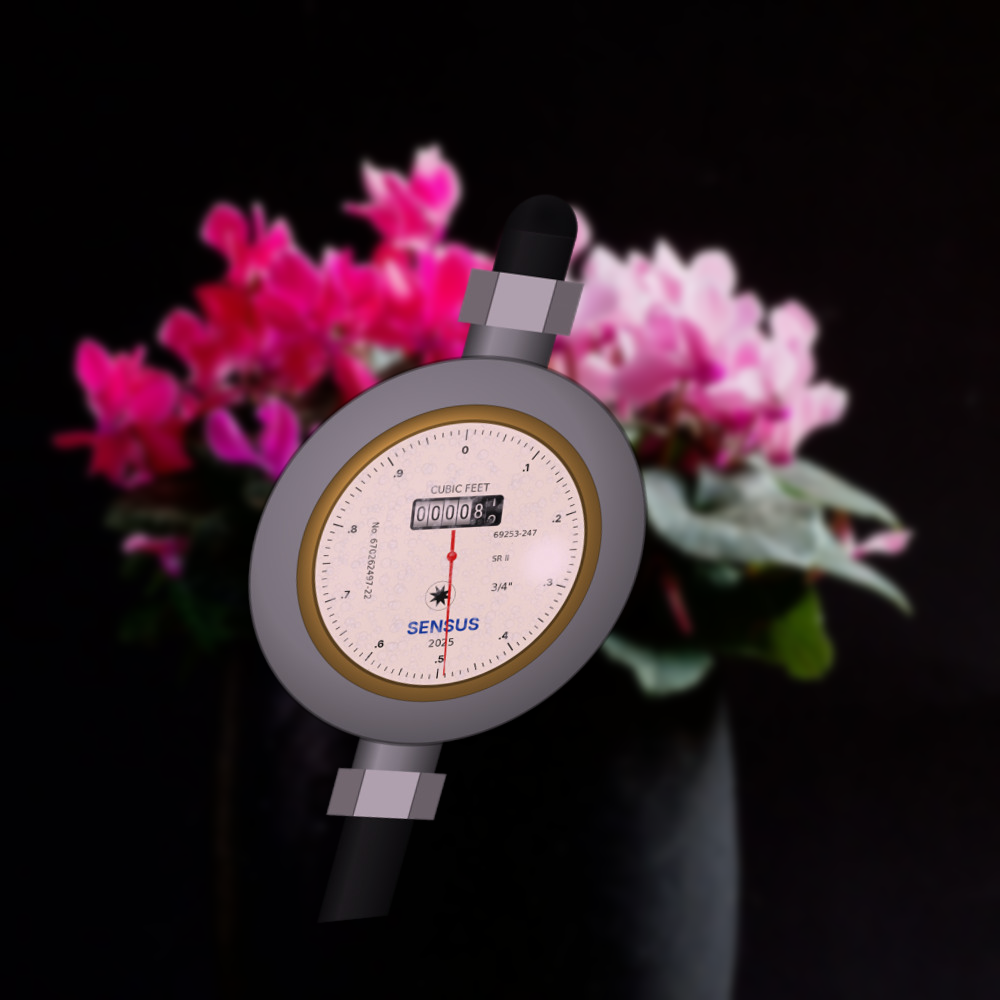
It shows 81.49 ft³
